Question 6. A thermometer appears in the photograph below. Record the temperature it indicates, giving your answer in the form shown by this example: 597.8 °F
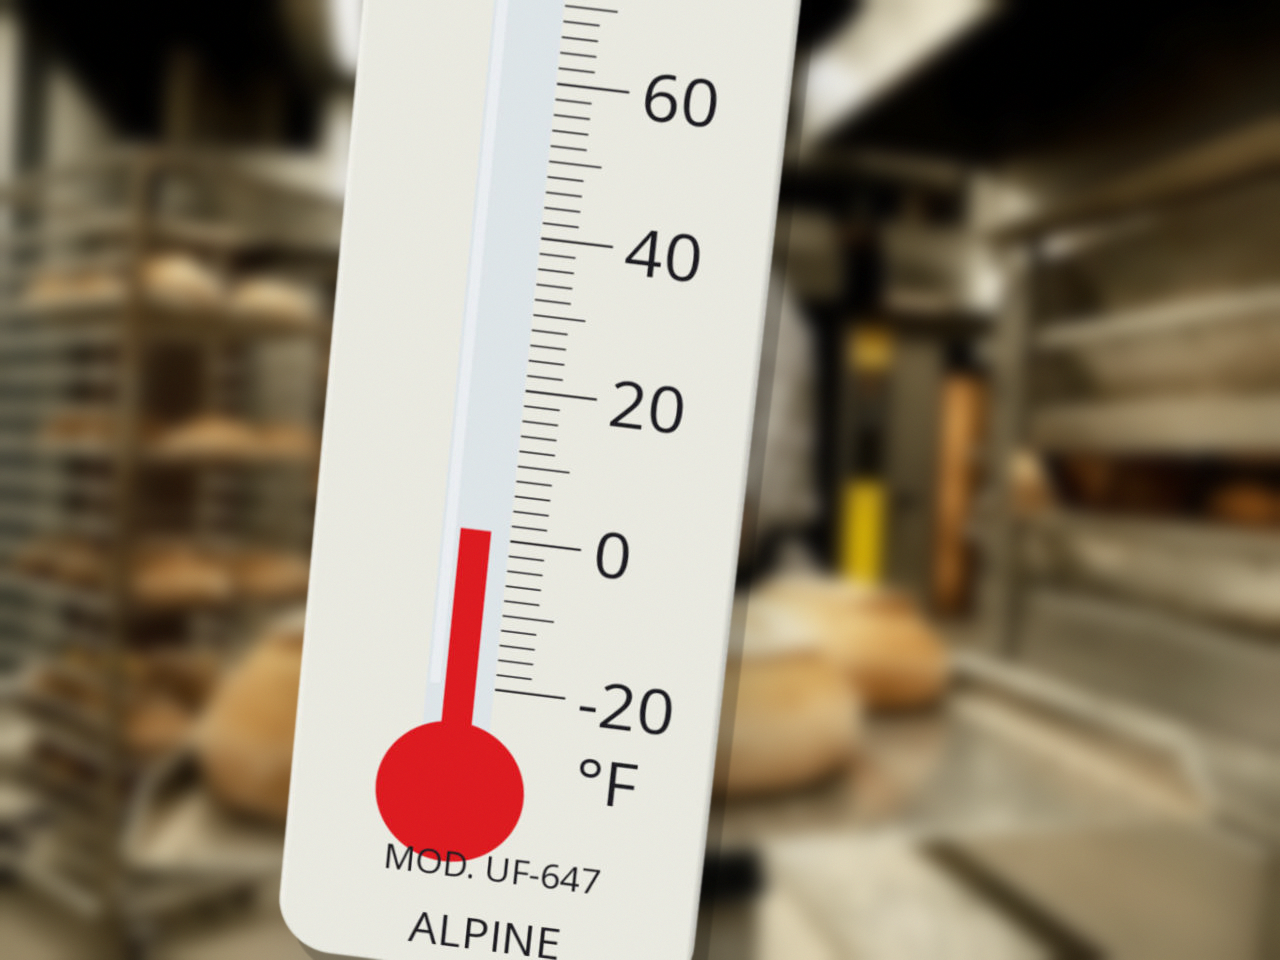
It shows 1 °F
